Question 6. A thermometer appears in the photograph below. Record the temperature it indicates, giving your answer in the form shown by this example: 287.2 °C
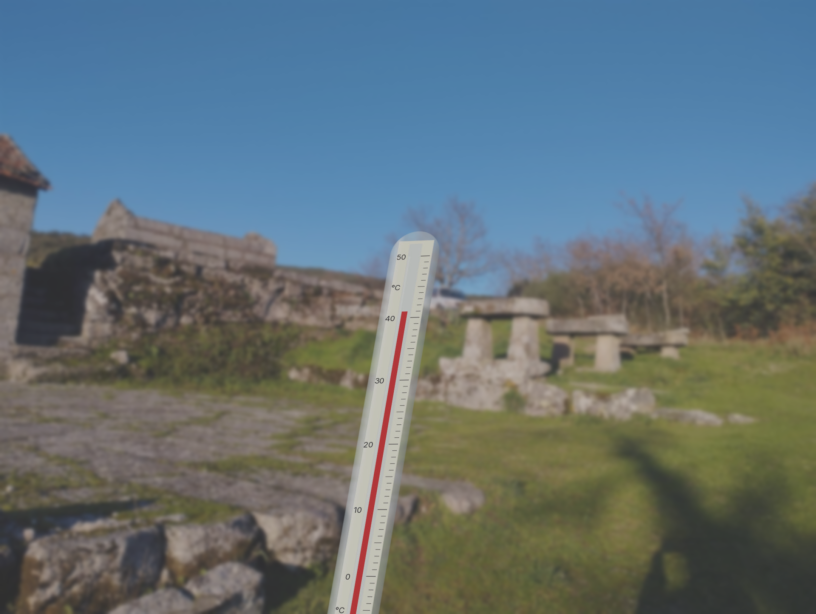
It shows 41 °C
